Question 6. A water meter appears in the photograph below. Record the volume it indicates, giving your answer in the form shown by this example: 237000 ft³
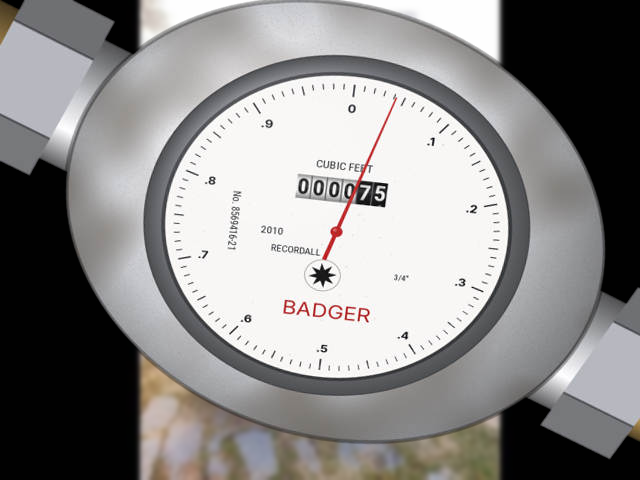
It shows 75.04 ft³
